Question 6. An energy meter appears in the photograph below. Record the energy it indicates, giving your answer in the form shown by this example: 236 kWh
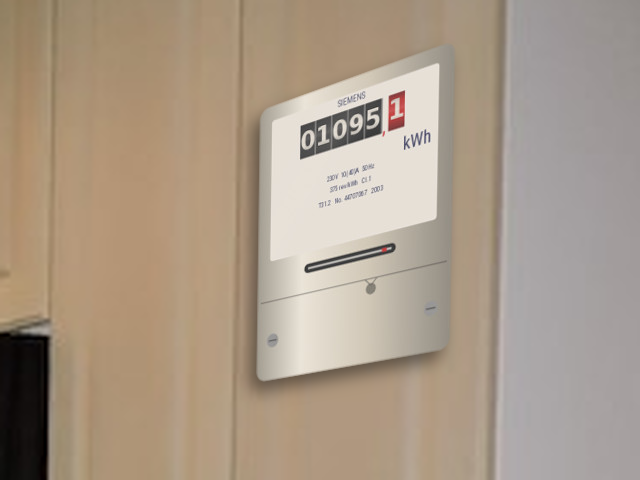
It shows 1095.1 kWh
